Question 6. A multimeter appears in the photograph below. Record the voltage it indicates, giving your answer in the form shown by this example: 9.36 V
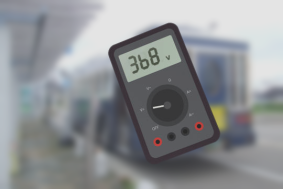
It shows 368 V
